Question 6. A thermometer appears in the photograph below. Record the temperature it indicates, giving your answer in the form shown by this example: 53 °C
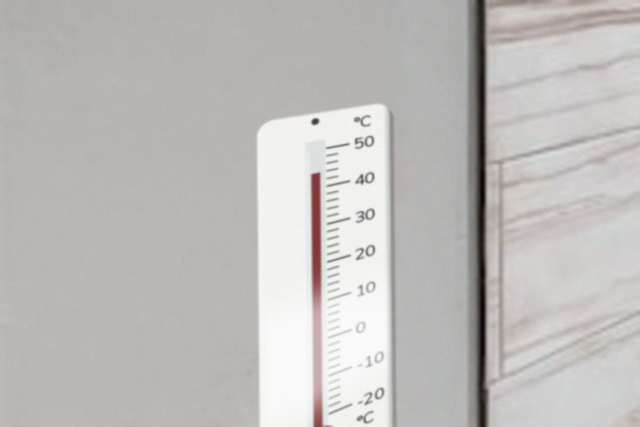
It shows 44 °C
